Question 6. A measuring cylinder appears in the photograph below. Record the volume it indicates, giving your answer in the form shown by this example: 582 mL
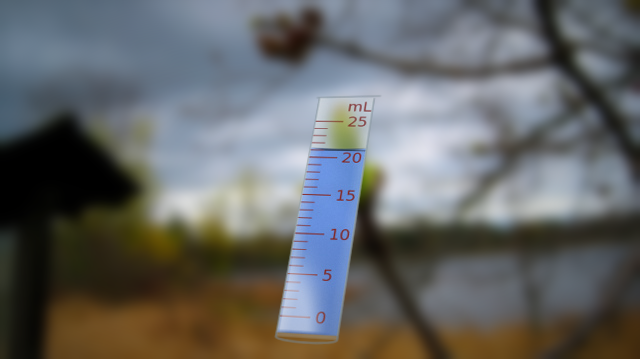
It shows 21 mL
